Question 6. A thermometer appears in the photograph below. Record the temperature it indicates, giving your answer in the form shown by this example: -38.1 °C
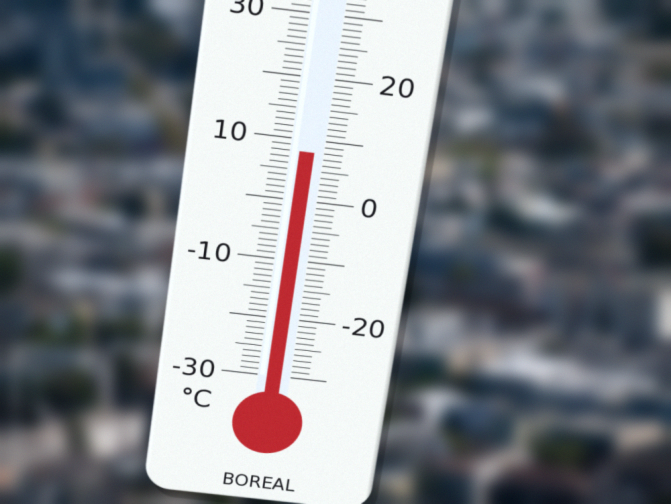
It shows 8 °C
